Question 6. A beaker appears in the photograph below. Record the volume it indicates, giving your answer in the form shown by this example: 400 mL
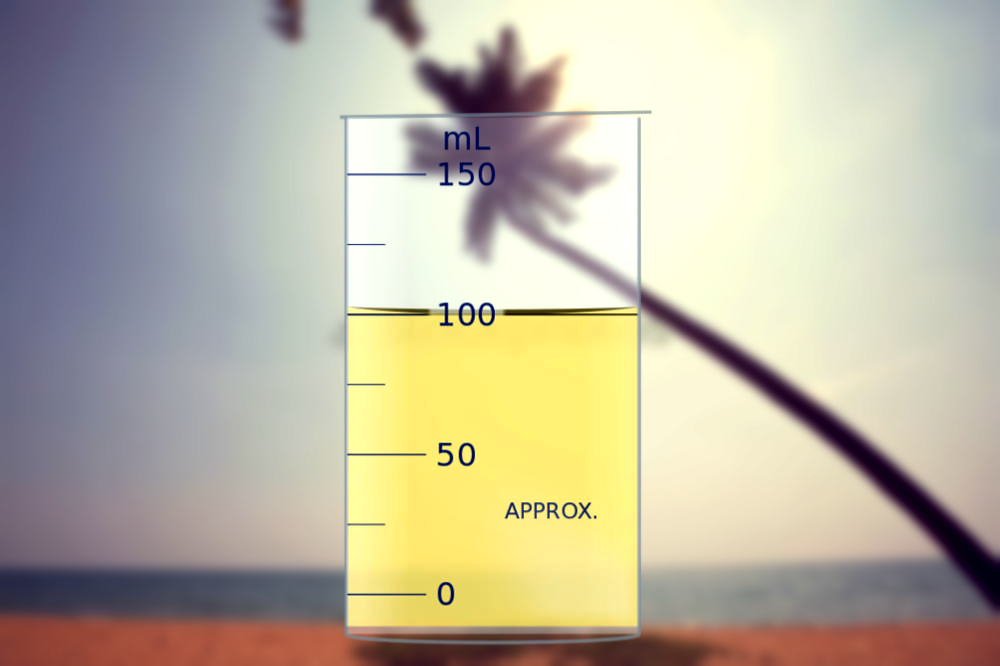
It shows 100 mL
